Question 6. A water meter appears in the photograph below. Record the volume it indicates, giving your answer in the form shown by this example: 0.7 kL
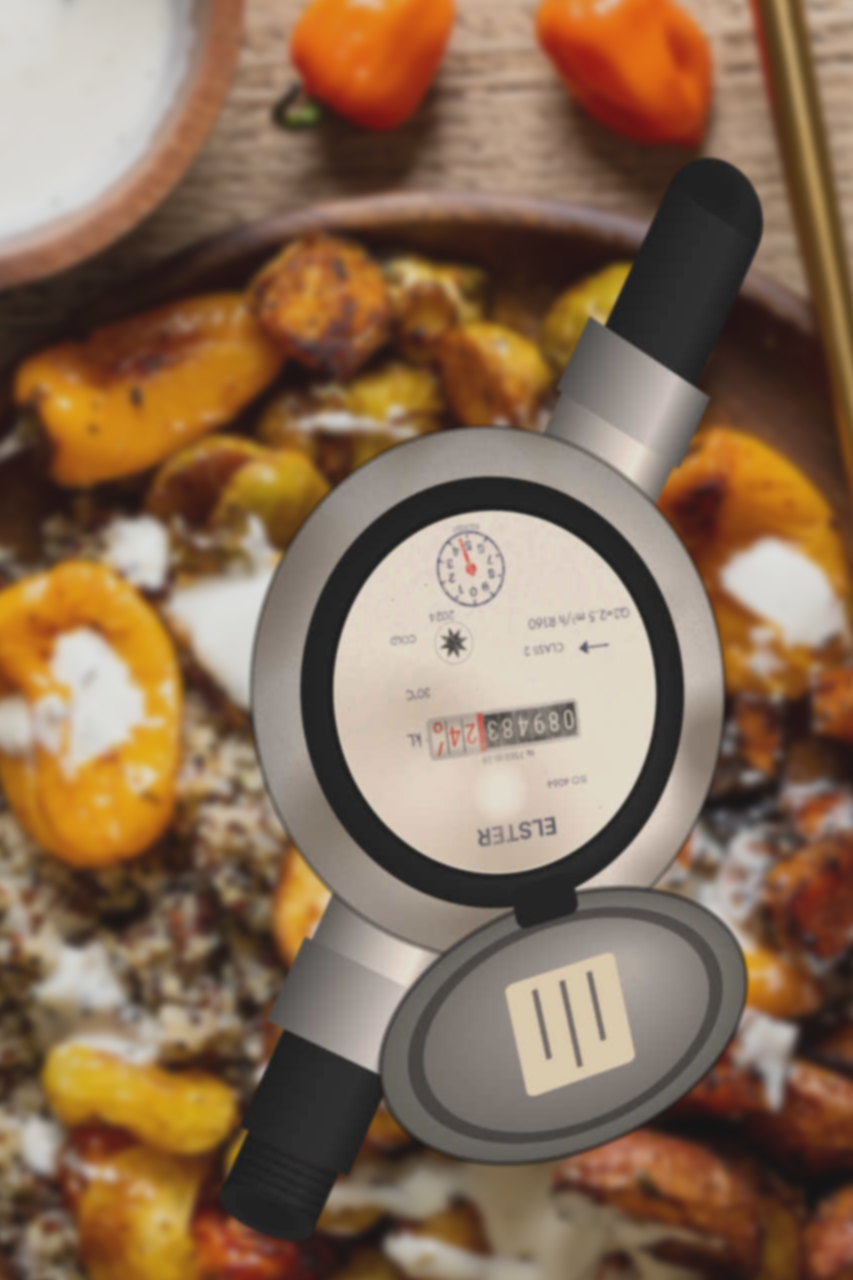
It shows 89483.2474 kL
